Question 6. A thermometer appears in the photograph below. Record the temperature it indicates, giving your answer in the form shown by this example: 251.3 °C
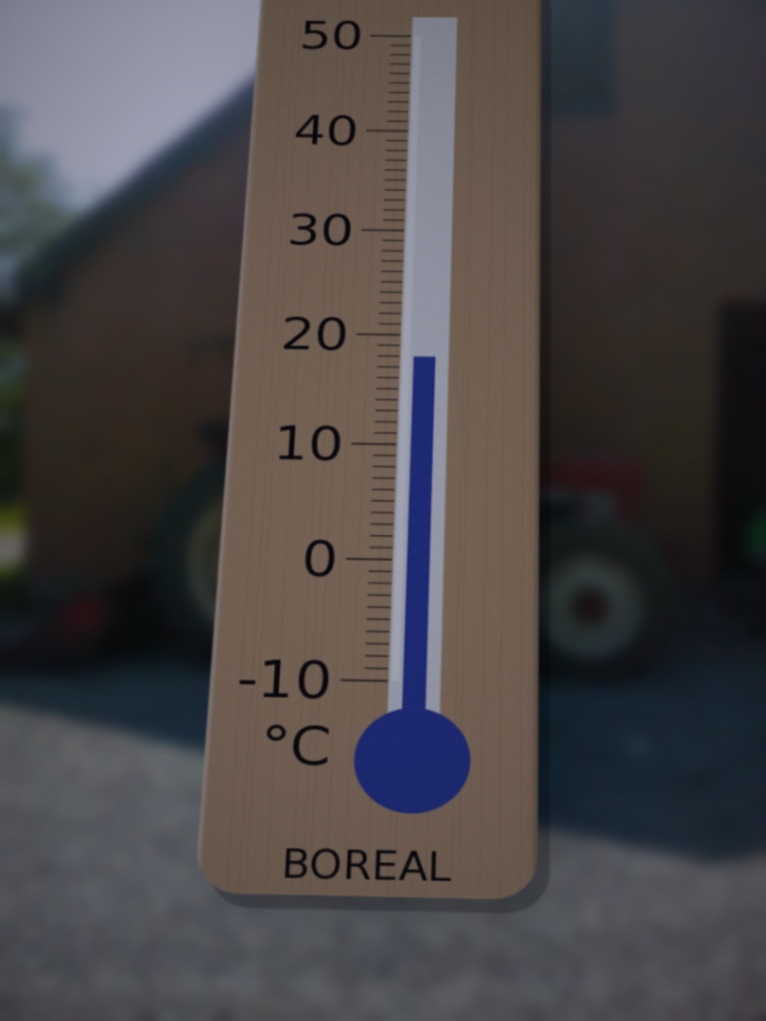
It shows 18 °C
